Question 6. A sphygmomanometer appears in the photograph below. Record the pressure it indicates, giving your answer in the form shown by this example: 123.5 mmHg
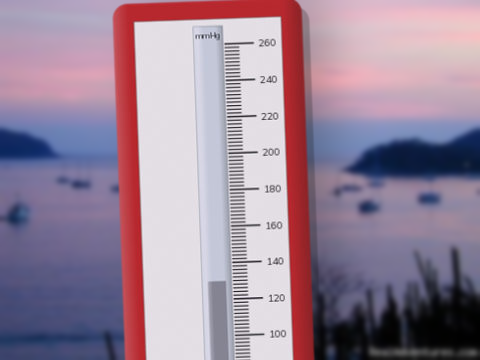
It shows 130 mmHg
